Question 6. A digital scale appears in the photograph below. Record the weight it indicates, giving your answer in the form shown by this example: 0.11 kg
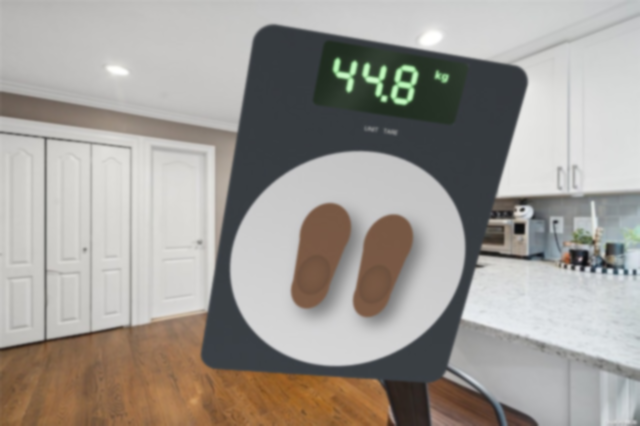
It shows 44.8 kg
